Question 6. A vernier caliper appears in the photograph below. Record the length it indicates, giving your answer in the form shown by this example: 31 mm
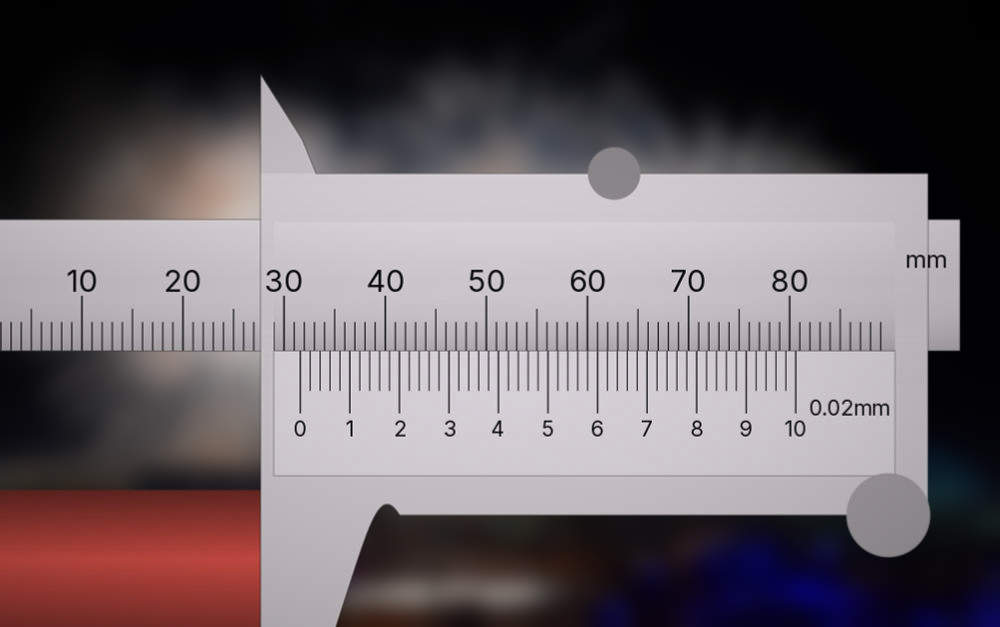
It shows 31.6 mm
